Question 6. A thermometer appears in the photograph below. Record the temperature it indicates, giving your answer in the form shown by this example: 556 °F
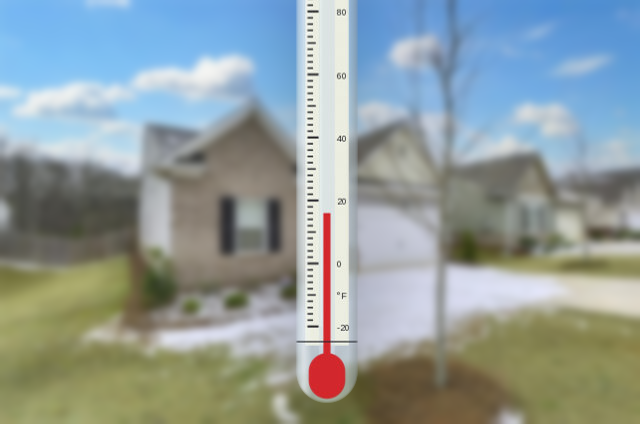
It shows 16 °F
